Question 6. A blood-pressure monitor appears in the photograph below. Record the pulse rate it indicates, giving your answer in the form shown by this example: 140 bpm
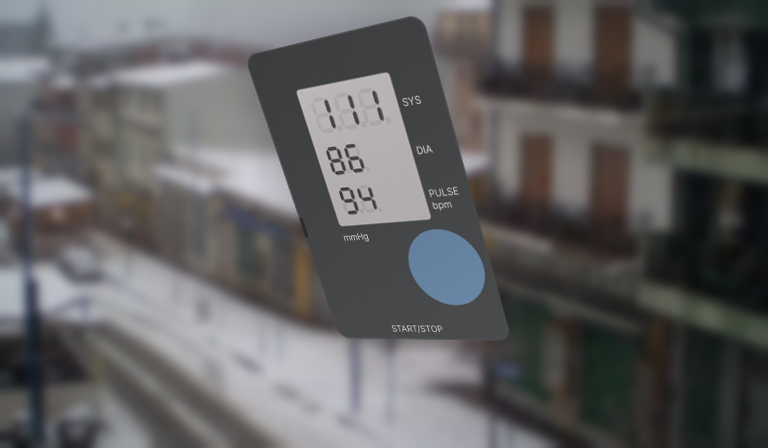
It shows 94 bpm
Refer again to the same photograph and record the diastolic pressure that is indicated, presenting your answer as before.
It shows 86 mmHg
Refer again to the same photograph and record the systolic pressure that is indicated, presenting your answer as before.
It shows 111 mmHg
